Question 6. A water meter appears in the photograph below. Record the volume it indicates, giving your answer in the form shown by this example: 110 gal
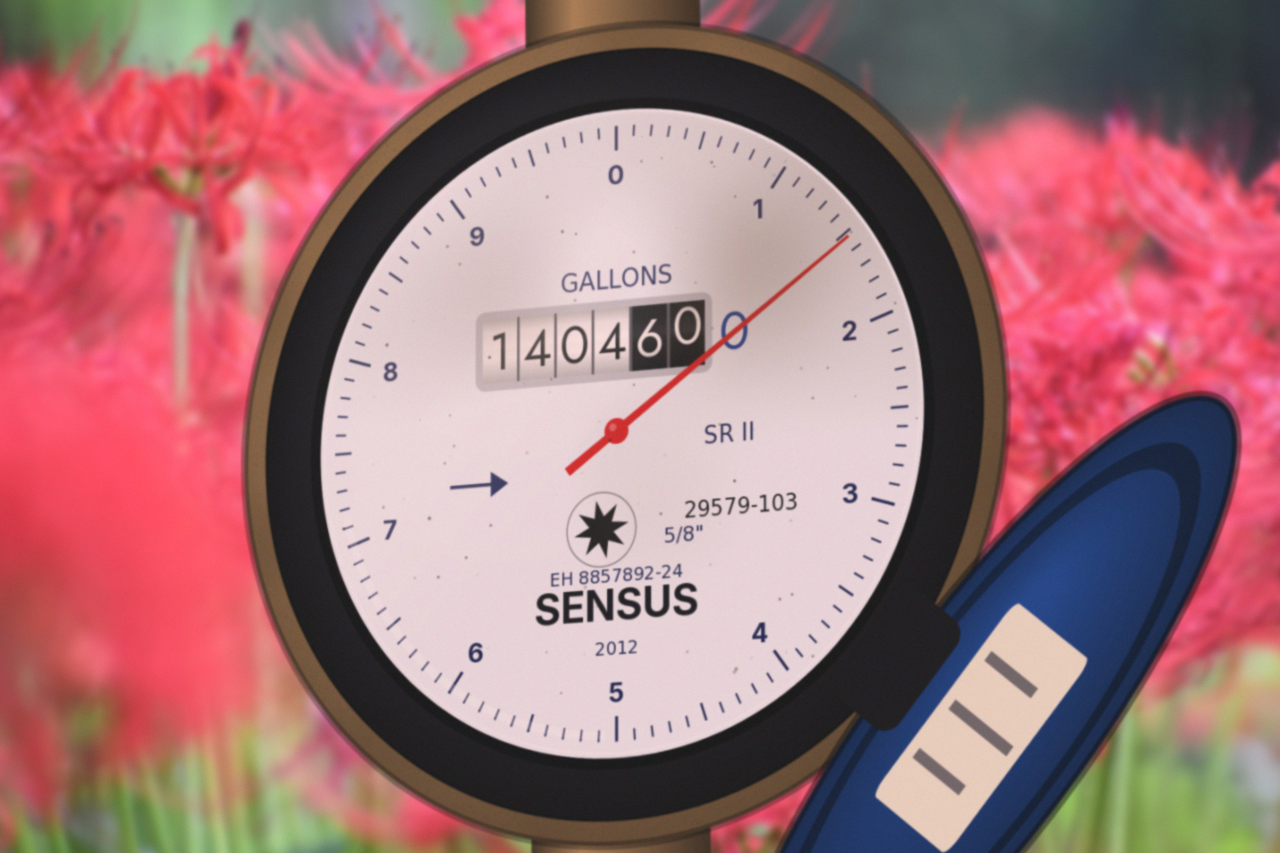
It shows 1404601.5 gal
